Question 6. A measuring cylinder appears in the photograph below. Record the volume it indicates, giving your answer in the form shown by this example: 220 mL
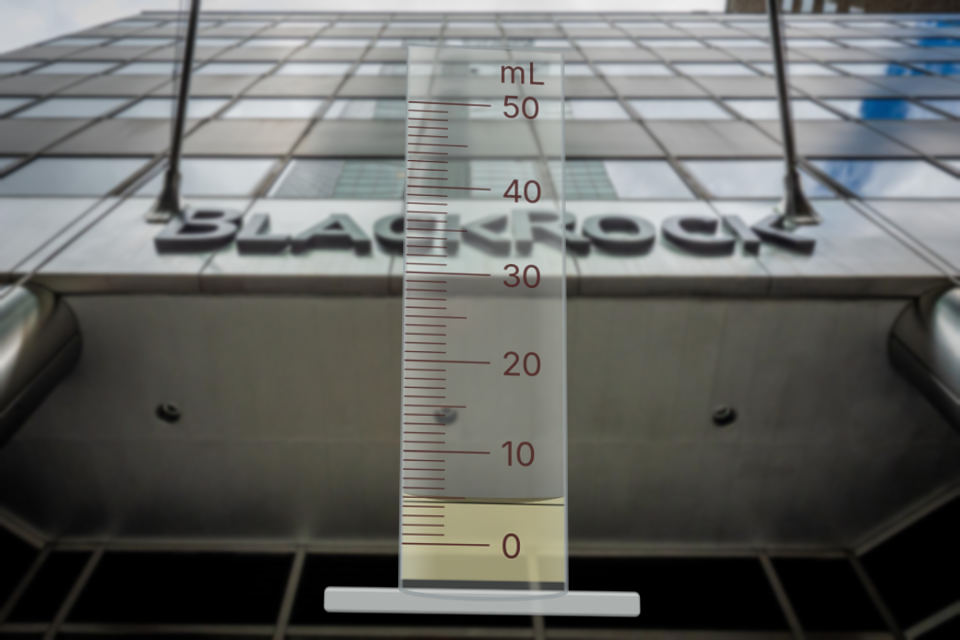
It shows 4.5 mL
